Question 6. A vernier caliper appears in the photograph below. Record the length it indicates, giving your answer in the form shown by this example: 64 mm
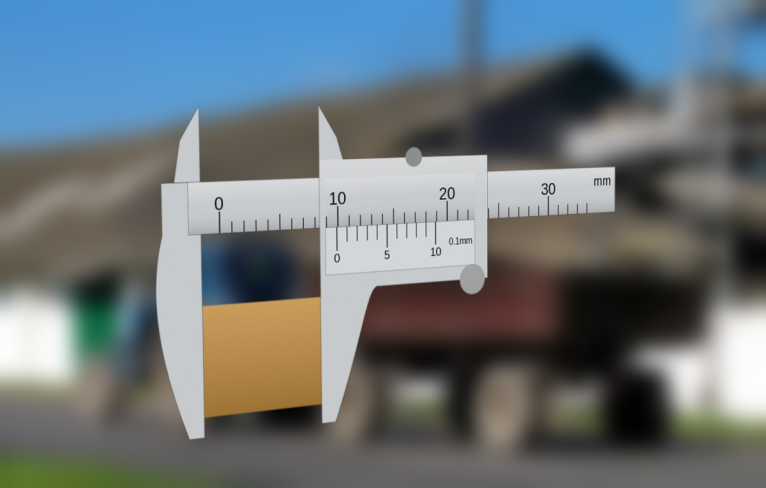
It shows 9.9 mm
